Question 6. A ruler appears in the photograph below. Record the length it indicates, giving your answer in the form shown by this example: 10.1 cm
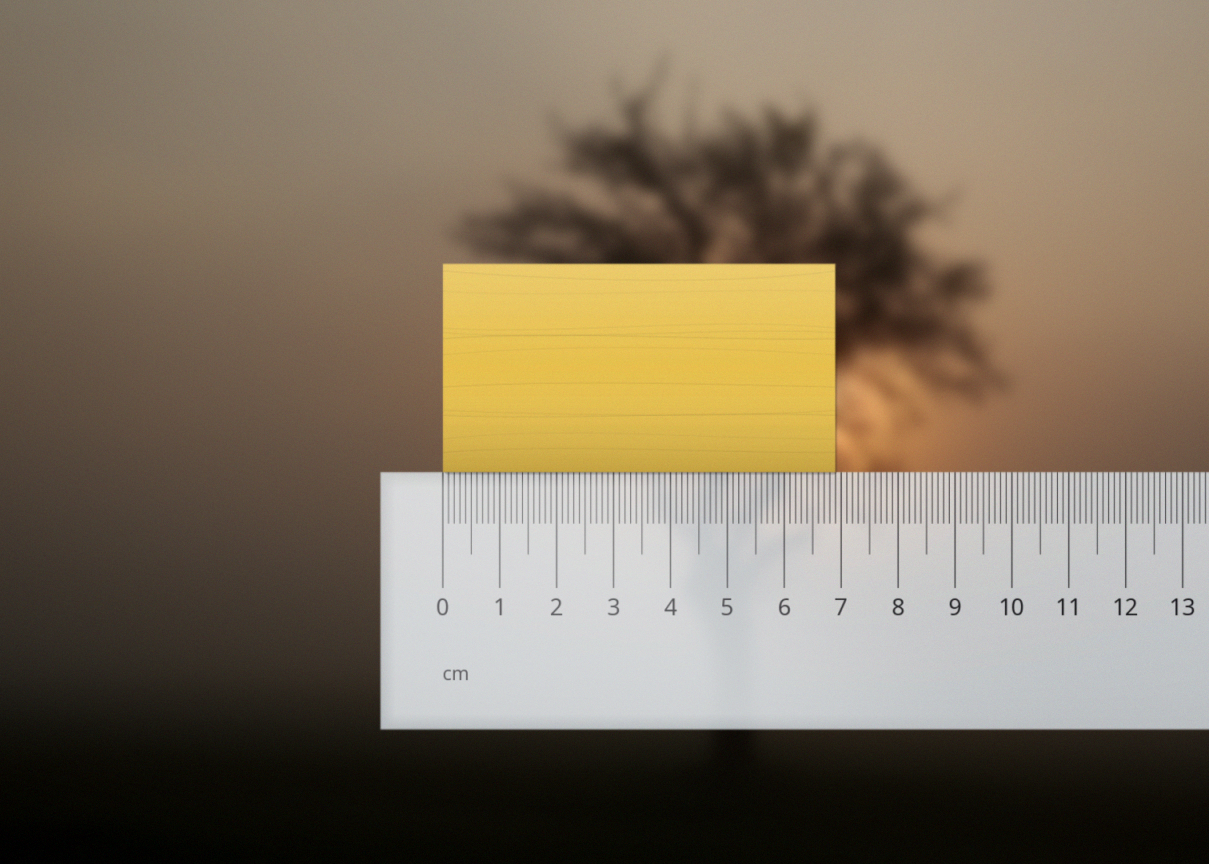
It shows 6.9 cm
